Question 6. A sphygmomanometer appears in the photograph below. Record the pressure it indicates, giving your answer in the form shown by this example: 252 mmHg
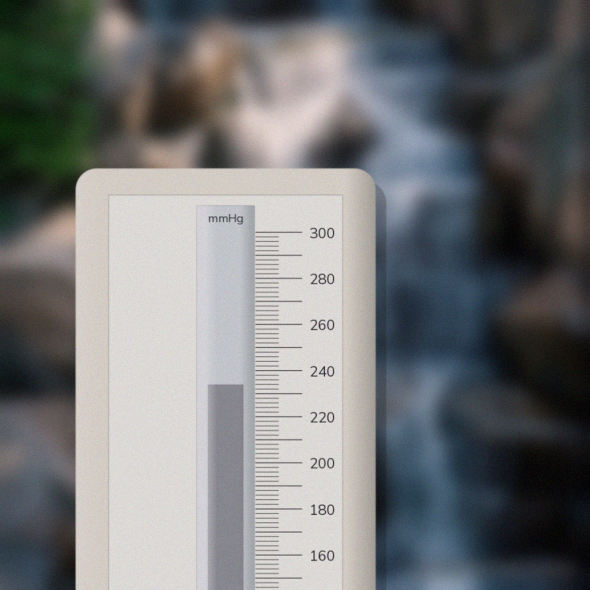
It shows 234 mmHg
